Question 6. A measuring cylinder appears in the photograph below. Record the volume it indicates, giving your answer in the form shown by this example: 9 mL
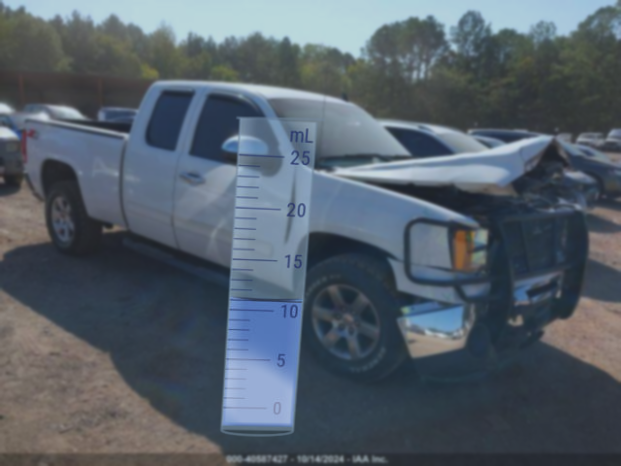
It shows 11 mL
